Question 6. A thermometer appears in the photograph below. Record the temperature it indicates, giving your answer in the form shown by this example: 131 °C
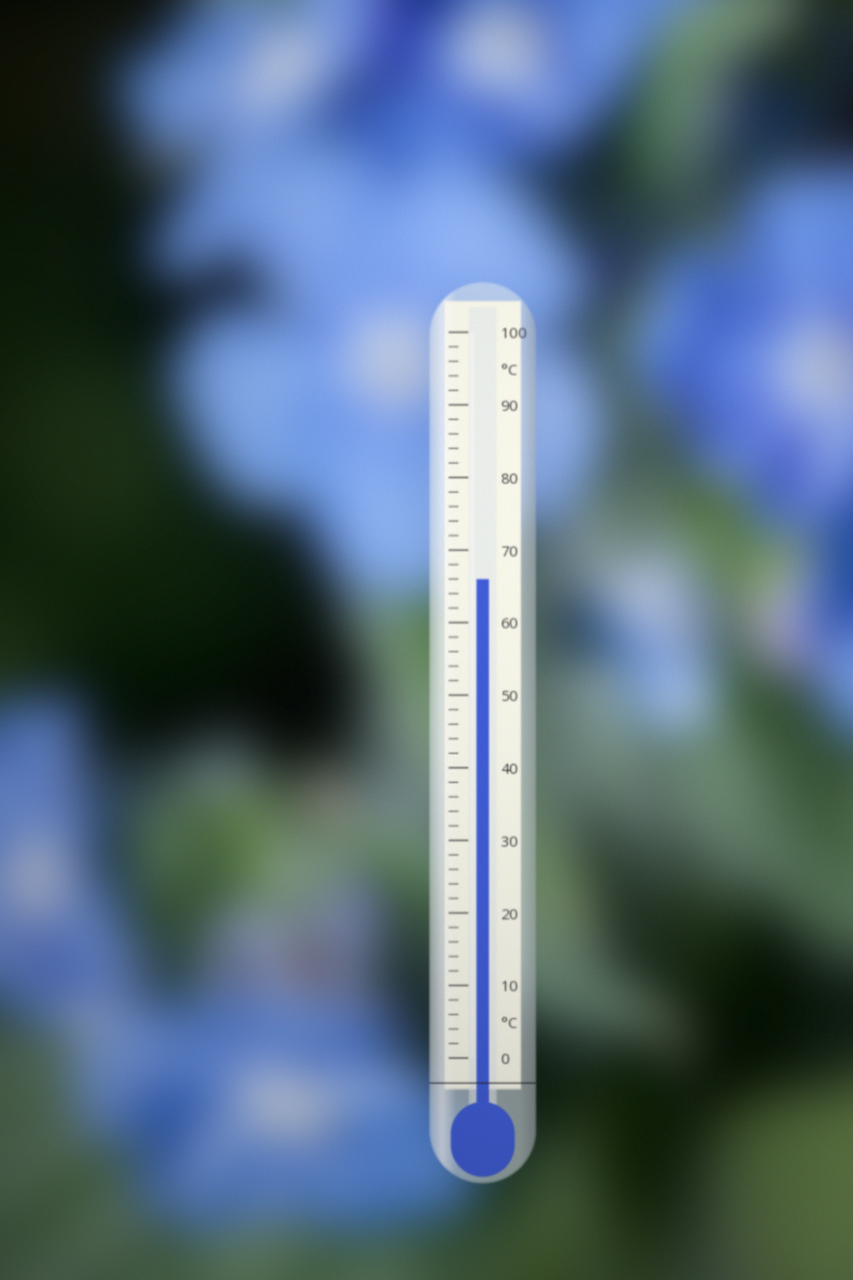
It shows 66 °C
